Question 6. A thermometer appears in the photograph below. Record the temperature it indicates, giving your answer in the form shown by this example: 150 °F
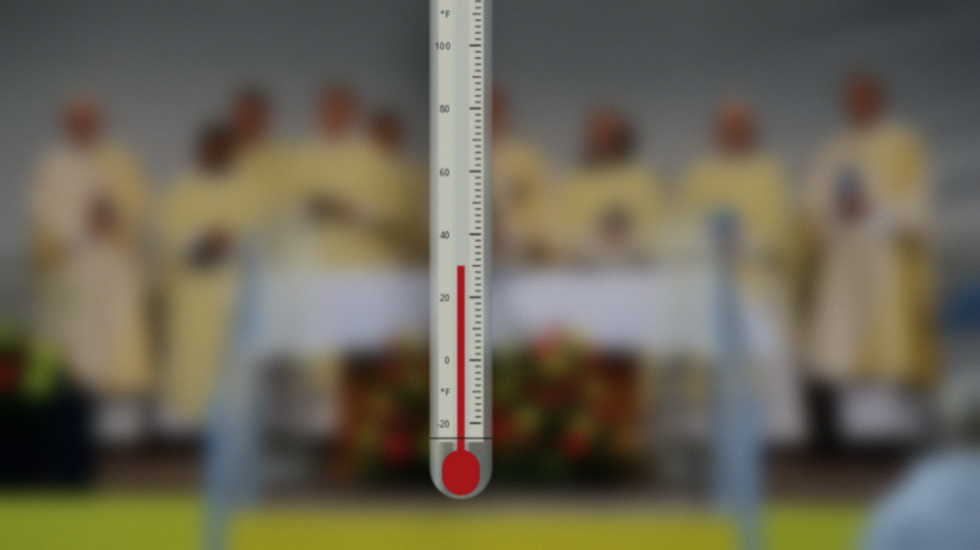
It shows 30 °F
